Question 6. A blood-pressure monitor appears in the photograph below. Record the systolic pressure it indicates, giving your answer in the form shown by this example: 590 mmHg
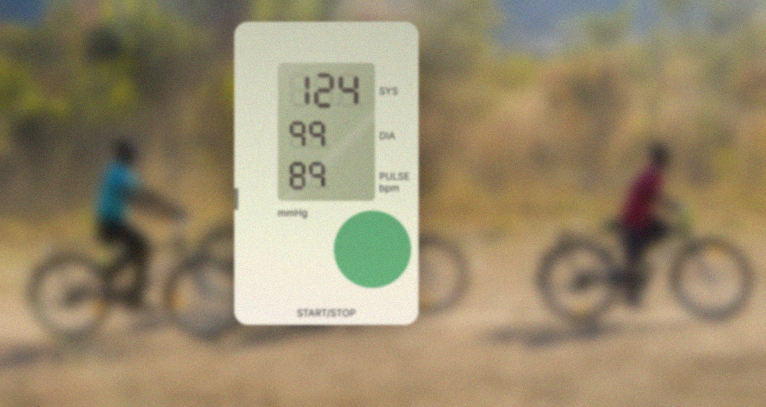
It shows 124 mmHg
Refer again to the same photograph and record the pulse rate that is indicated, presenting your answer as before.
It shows 89 bpm
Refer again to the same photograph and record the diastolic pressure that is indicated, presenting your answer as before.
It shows 99 mmHg
